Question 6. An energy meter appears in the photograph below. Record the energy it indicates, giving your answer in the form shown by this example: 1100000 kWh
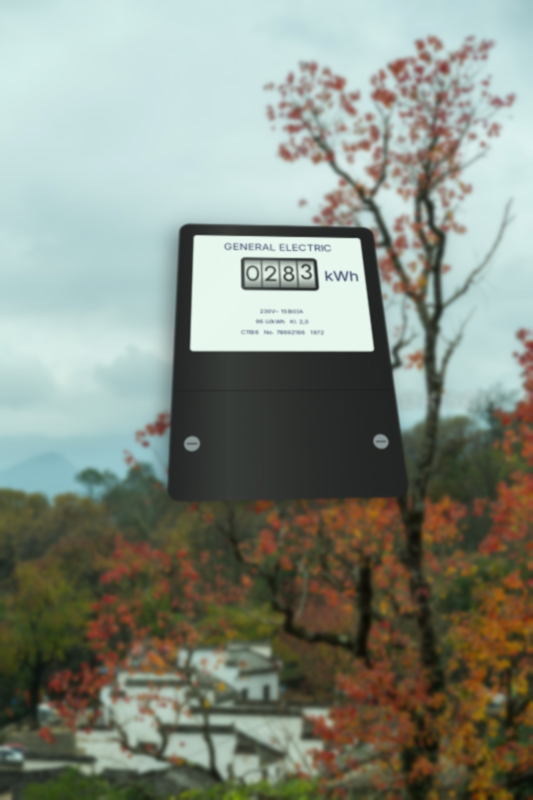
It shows 283 kWh
